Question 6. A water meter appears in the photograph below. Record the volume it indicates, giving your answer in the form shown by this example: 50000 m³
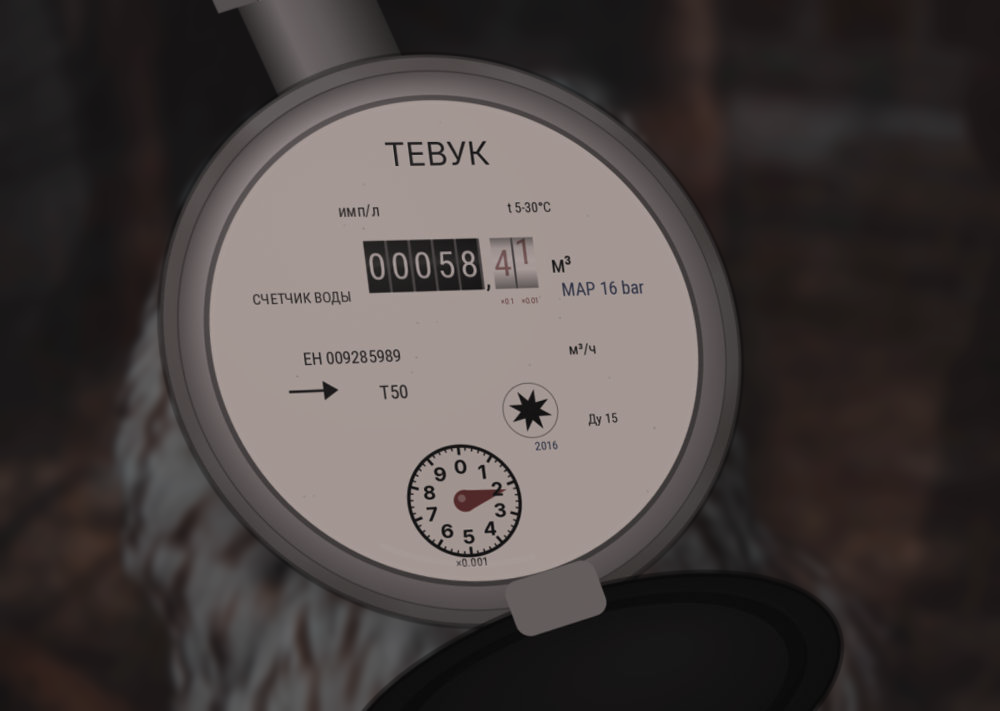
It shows 58.412 m³
